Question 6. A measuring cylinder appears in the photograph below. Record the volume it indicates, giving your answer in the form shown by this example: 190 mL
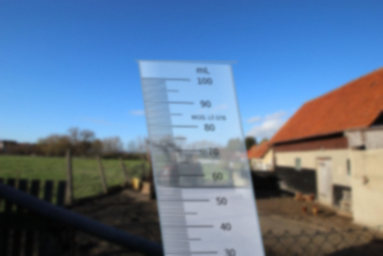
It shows 55 mL
